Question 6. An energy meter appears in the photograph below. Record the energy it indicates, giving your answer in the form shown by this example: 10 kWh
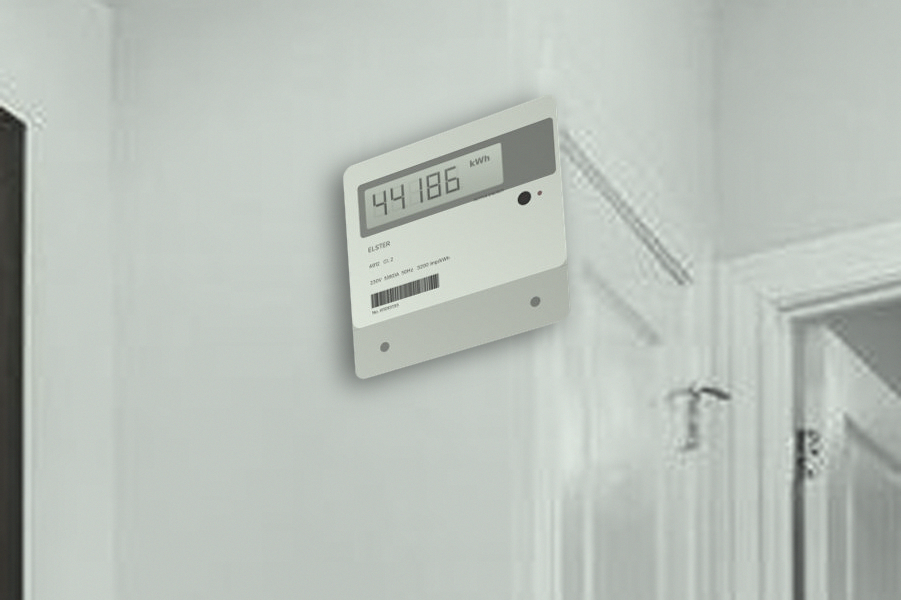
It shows 44186 kWh
